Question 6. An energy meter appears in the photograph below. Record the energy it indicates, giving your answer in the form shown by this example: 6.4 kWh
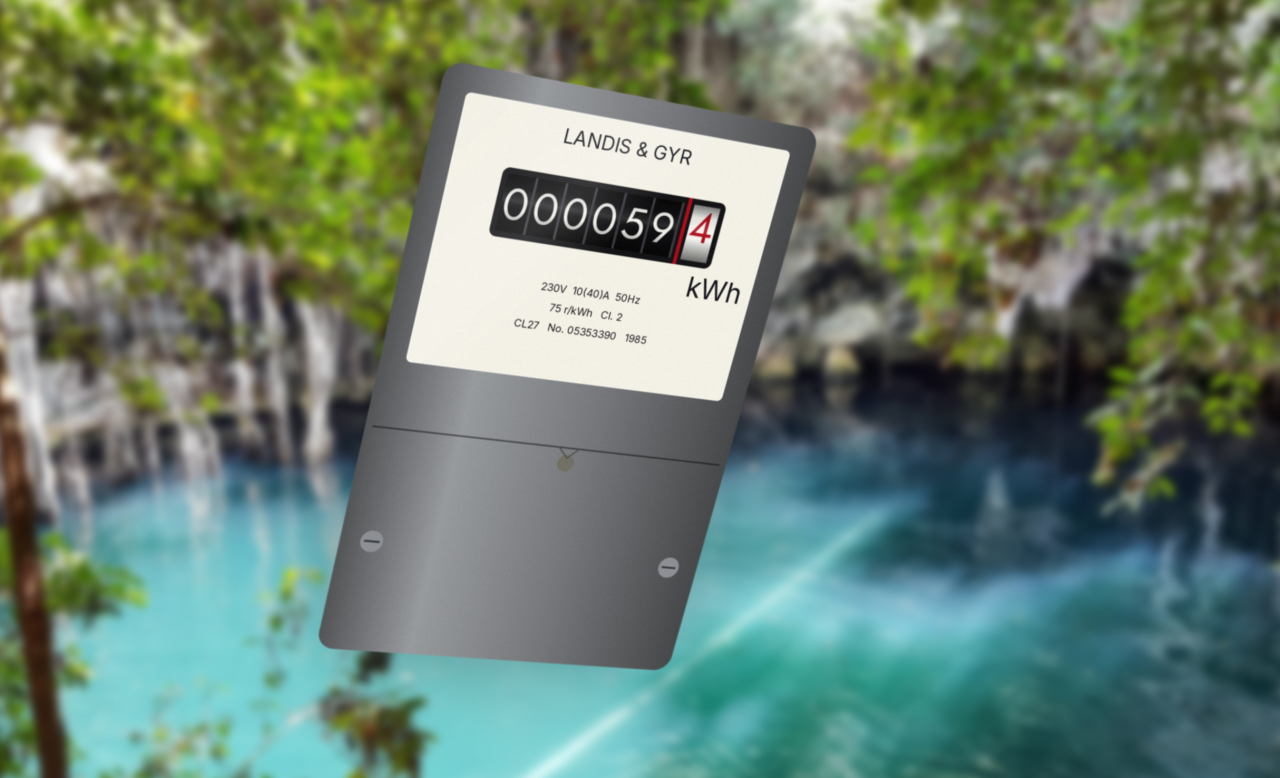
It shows 59.4 kWh
